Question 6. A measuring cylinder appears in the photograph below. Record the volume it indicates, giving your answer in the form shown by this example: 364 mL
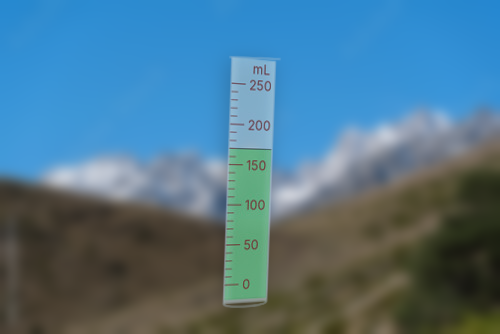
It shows 170 mL
